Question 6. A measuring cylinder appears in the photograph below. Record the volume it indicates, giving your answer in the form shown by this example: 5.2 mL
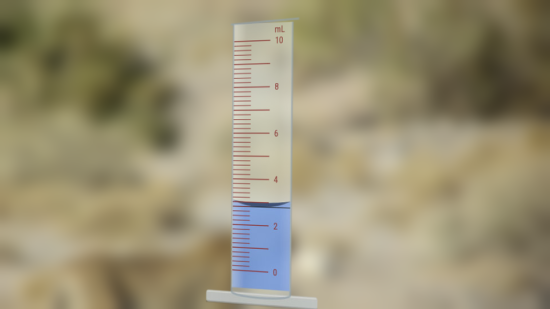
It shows 2.8 mL
